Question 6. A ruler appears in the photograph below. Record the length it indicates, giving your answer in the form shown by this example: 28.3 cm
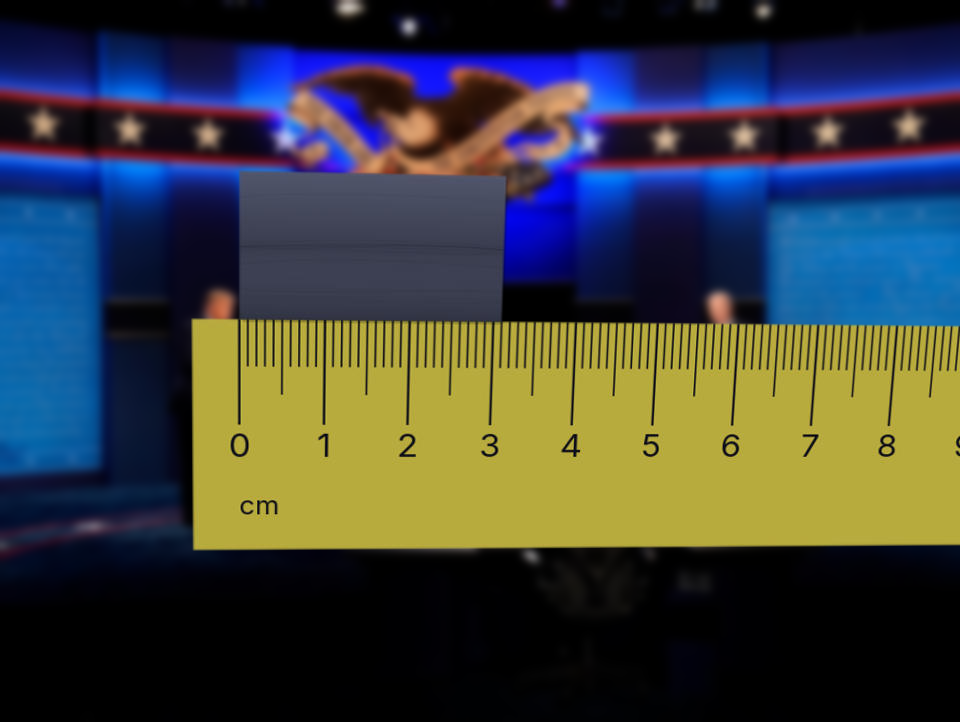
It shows 3.1 cm
